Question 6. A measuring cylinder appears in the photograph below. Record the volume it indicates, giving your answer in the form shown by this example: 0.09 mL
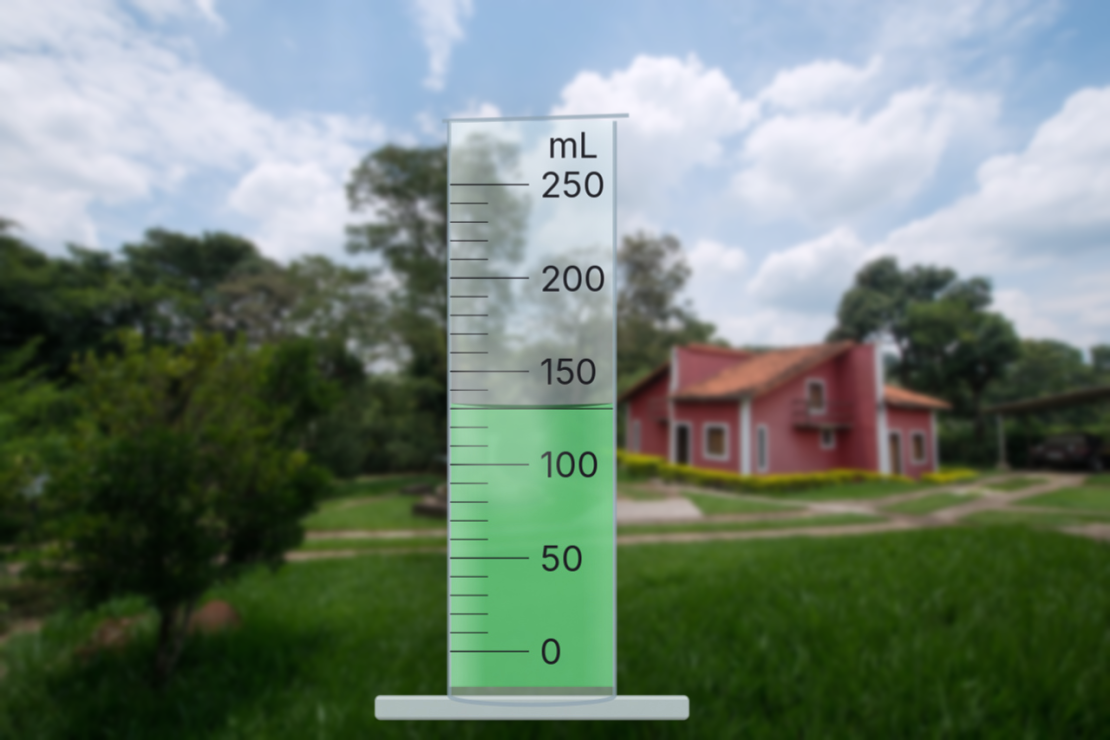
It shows 130 mL
